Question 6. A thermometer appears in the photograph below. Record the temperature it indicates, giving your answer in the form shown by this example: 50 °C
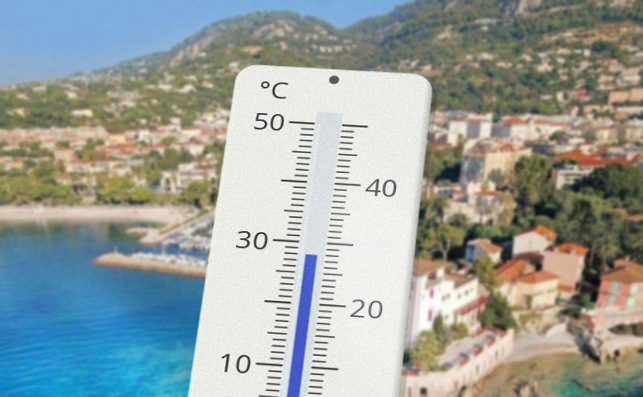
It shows 28 °C
